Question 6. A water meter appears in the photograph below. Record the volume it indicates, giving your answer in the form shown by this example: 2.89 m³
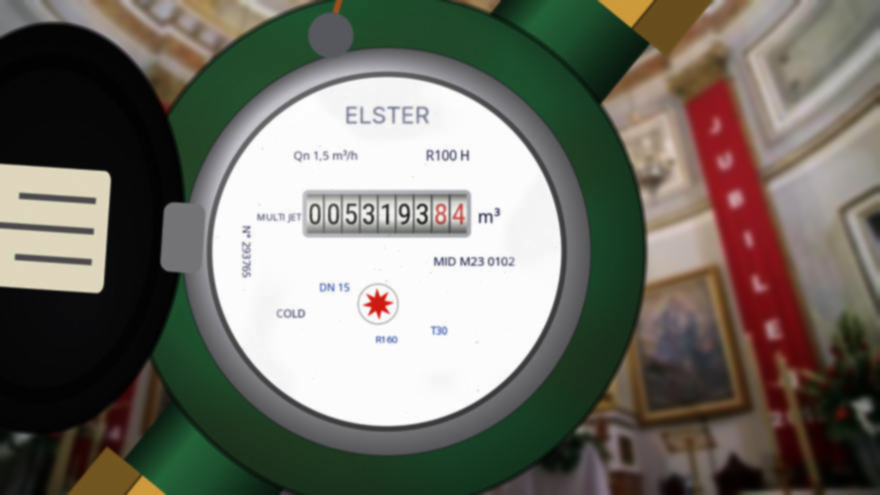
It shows 53193.84 m³
